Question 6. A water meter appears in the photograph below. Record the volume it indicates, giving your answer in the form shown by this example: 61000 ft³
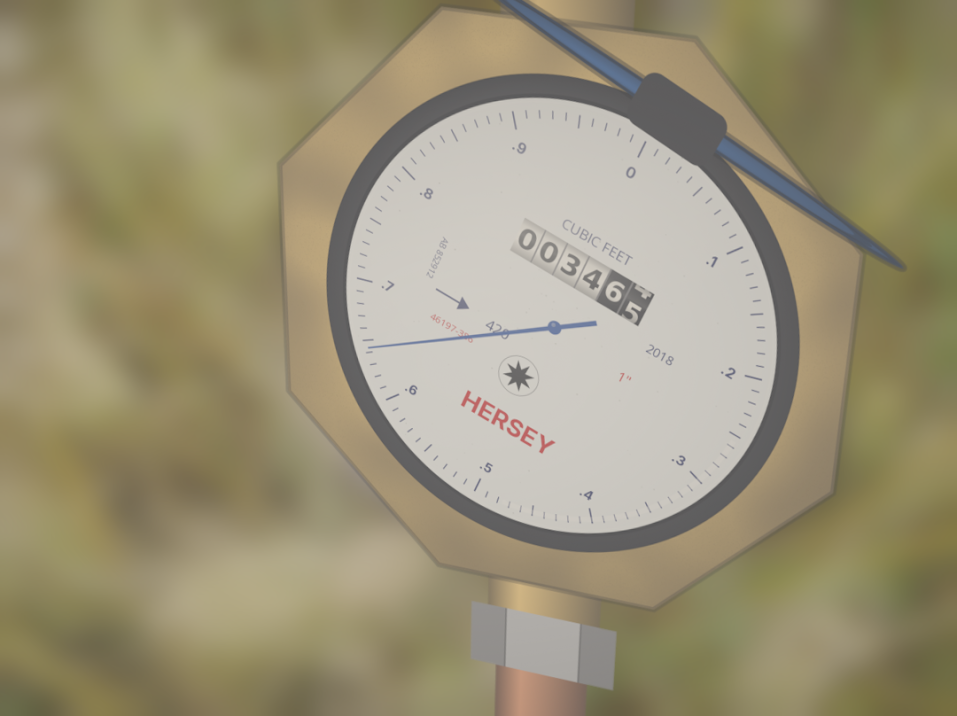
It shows 3464.64 ft³
